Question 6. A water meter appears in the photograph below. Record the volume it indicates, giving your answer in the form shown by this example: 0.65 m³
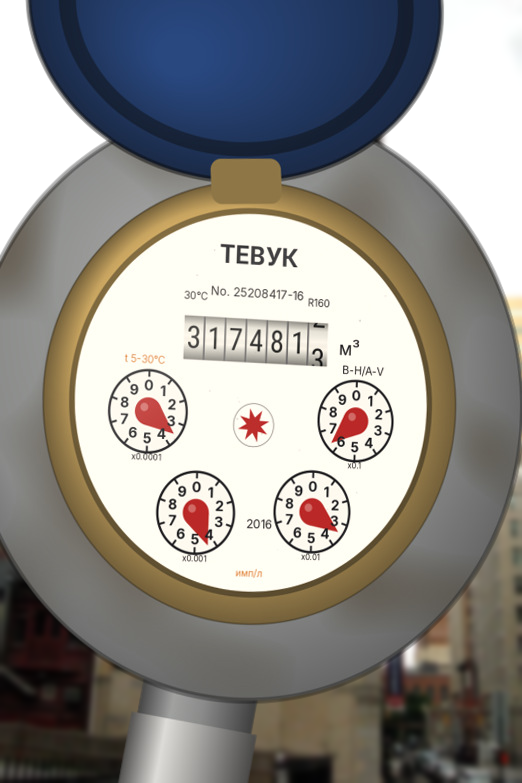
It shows 3174812.6343 m³
